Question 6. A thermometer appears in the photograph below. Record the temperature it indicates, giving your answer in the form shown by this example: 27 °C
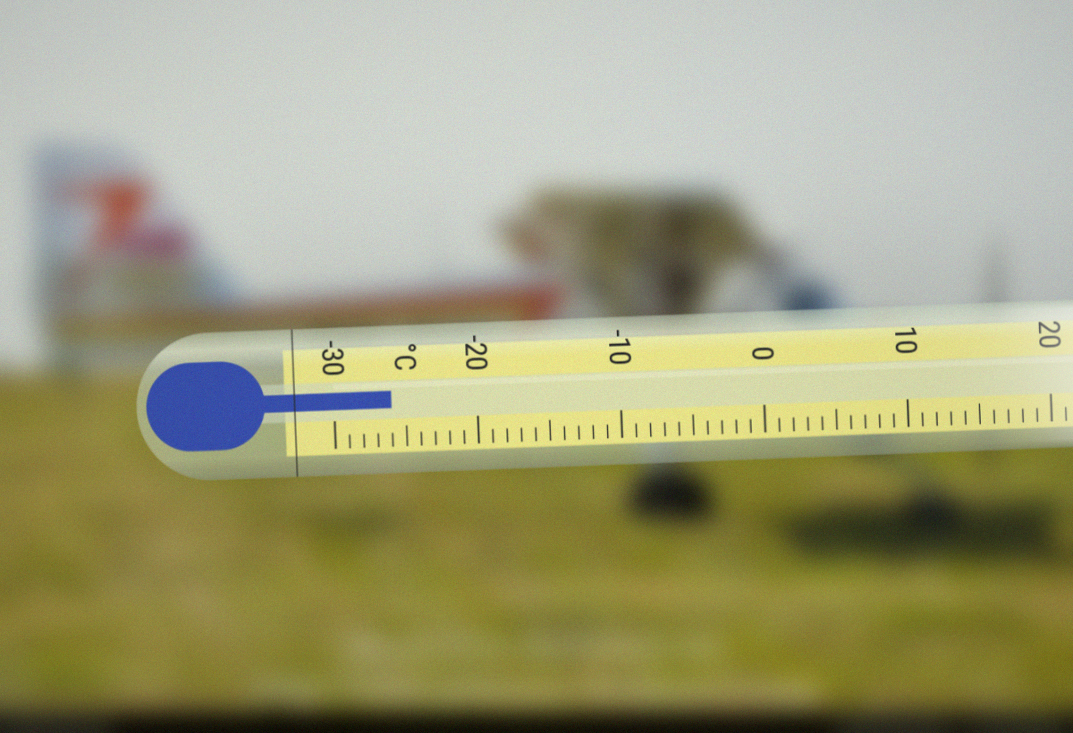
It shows -26 °C
